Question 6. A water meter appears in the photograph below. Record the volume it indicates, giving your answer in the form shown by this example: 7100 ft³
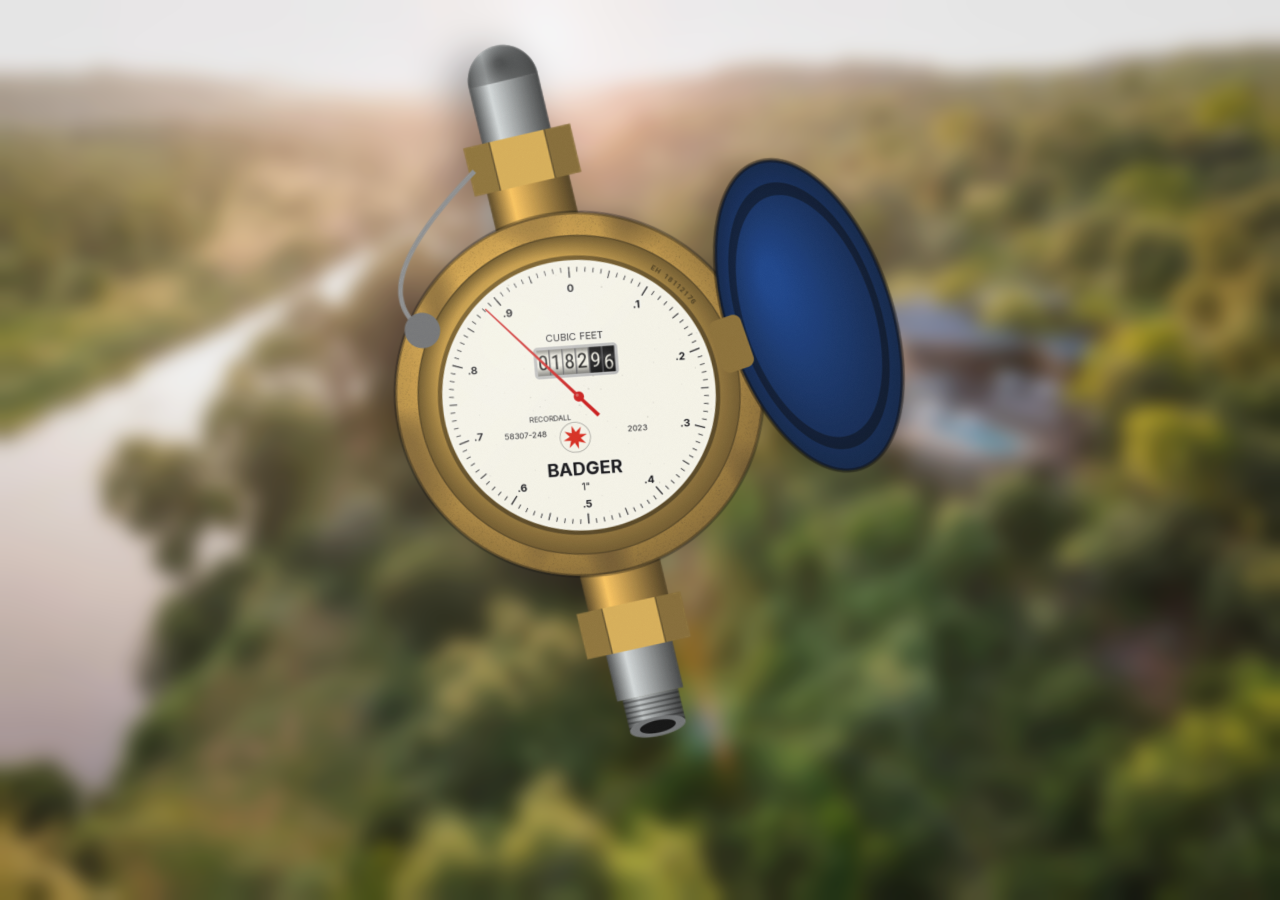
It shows 18295.88 ft³
